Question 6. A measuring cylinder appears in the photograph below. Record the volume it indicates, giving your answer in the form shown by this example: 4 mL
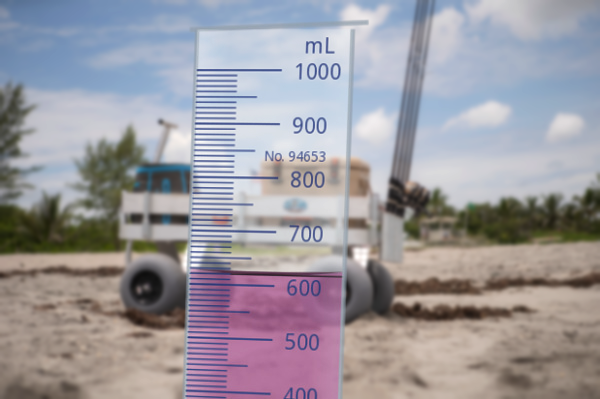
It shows 620 mL
